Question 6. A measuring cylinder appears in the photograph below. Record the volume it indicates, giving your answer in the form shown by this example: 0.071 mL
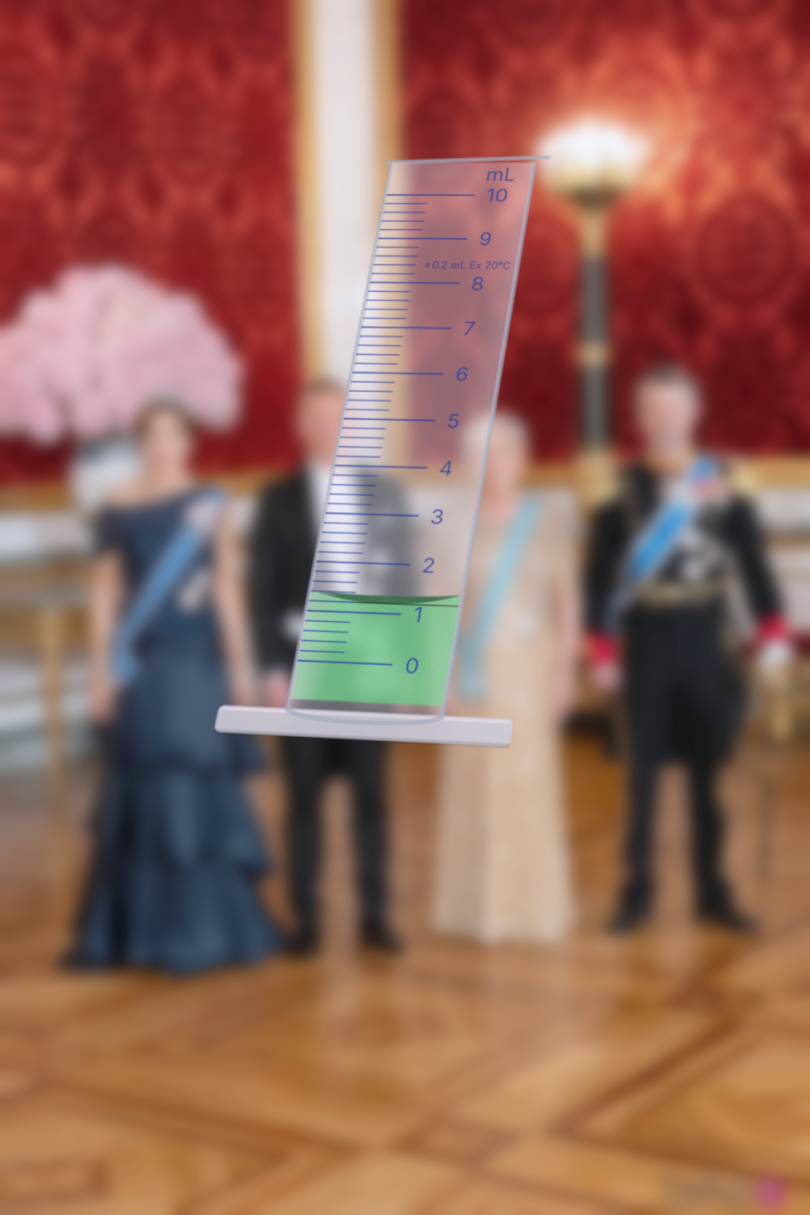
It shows 1.2 mL
